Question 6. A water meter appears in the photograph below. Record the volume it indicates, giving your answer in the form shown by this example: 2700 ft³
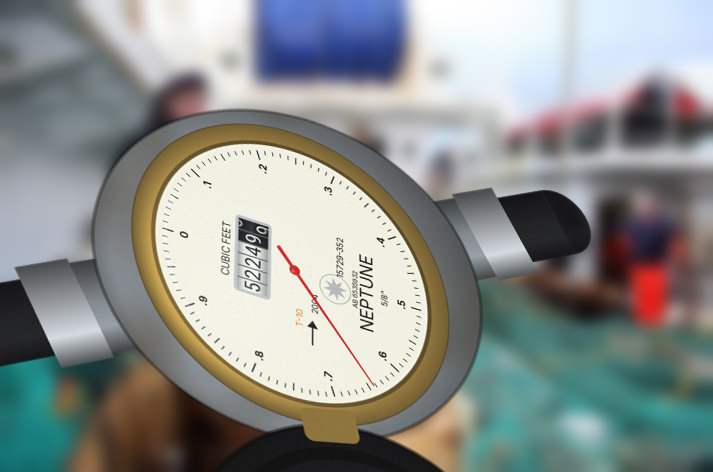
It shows 522498.64 ft³
